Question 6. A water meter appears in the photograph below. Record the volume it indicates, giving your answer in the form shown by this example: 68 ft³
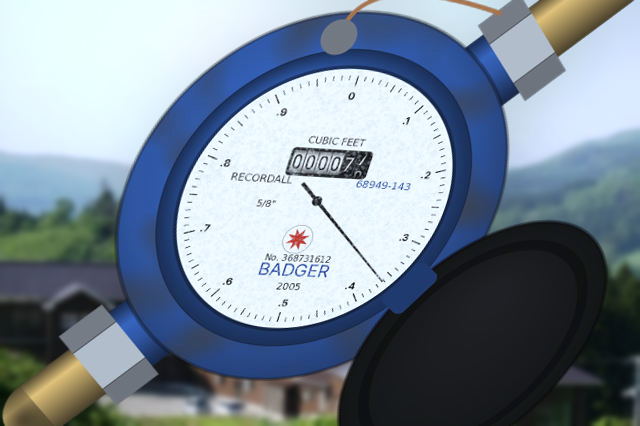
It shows 77.36 ft³
